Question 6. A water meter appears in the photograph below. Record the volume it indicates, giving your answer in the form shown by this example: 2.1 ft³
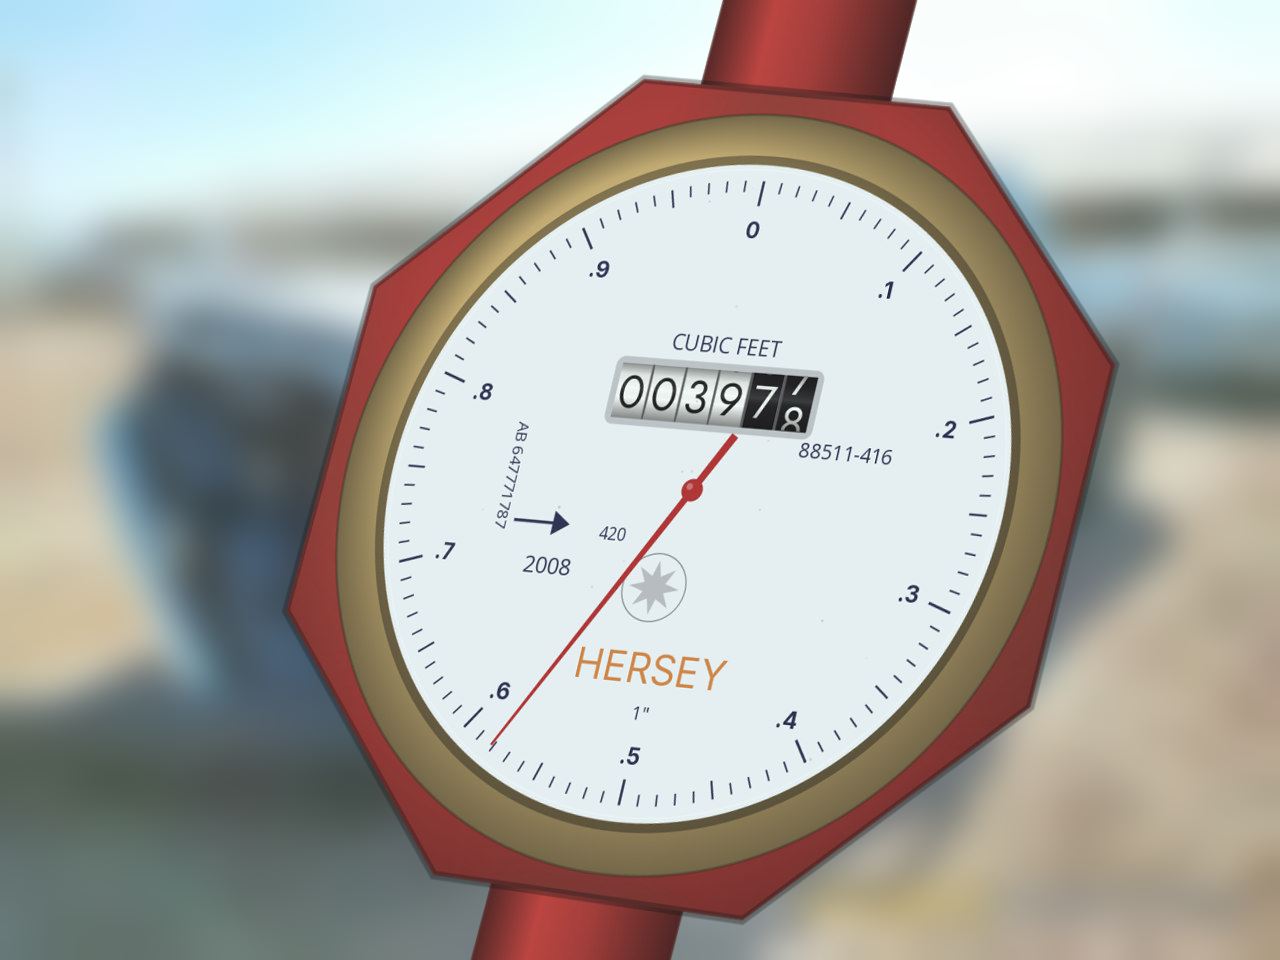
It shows 3977.58 ft³
